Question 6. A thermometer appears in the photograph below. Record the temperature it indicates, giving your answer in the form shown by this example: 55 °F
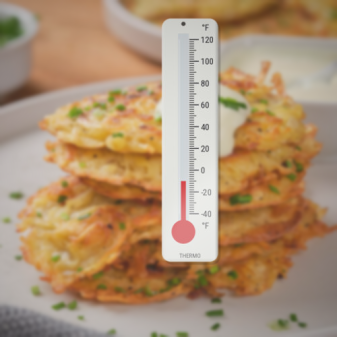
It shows -10 °F
